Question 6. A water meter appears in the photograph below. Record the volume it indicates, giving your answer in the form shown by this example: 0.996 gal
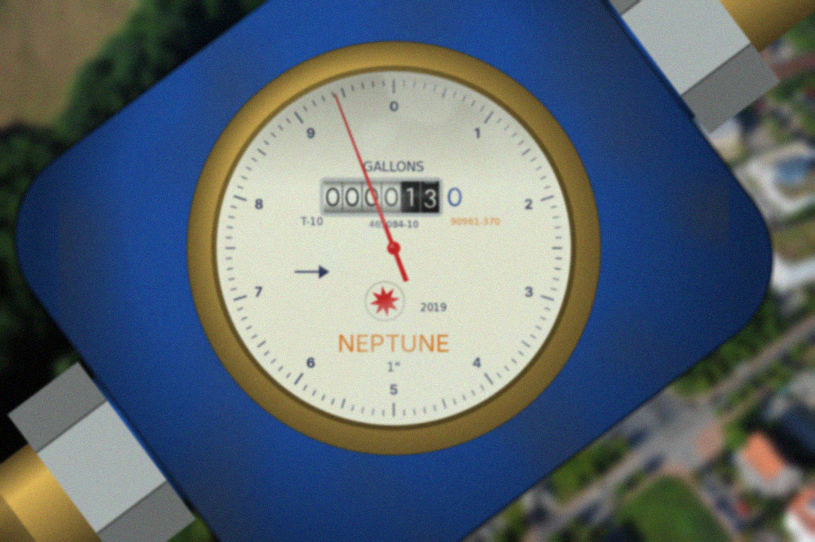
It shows 129.4 gal
